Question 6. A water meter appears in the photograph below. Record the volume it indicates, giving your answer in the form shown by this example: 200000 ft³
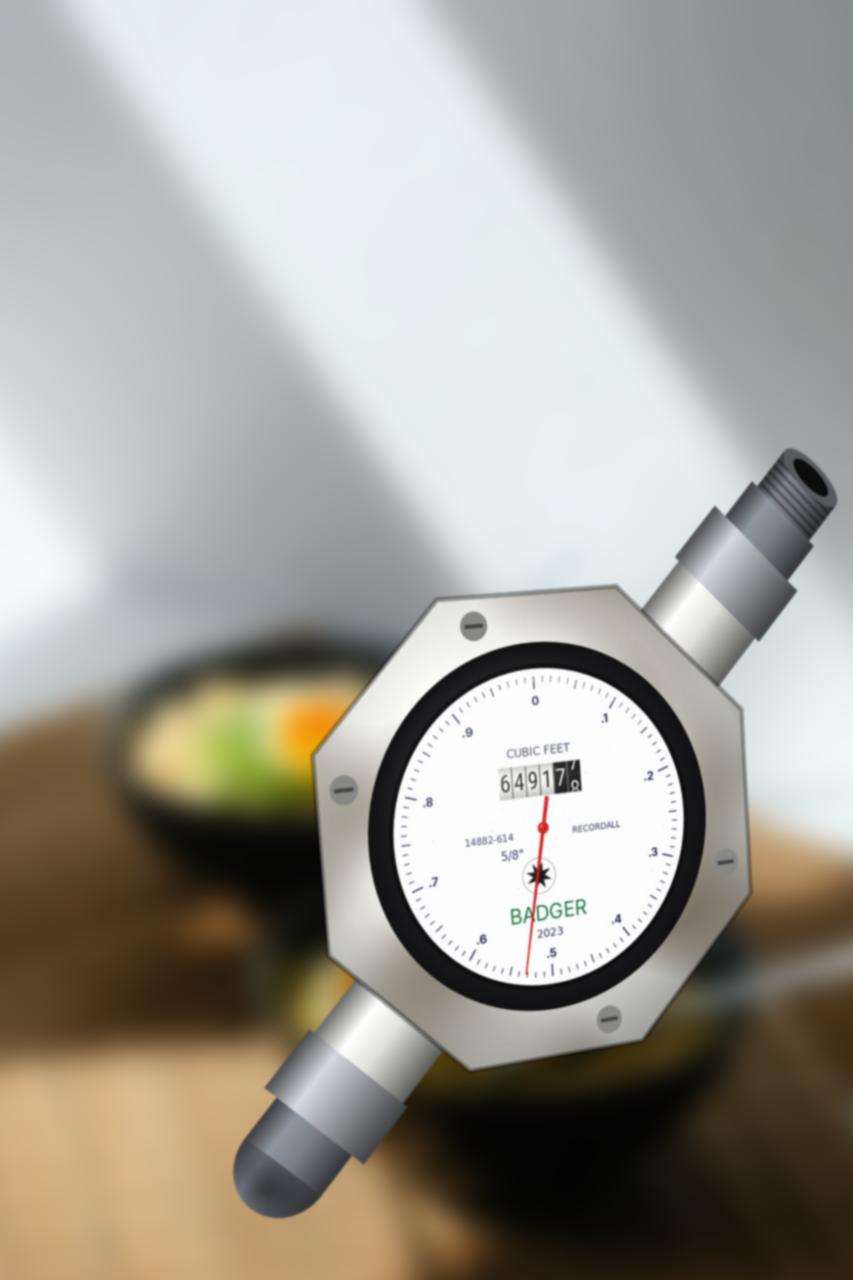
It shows 649177.53 ft³
